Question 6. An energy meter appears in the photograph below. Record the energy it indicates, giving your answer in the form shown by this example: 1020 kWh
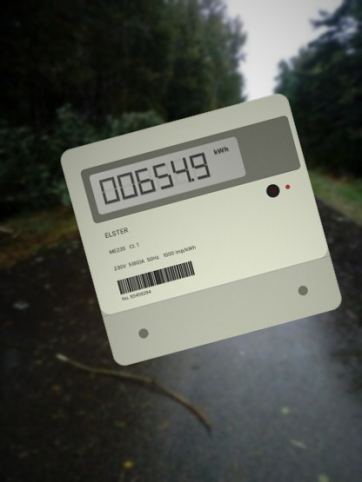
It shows 654.9 kWh
